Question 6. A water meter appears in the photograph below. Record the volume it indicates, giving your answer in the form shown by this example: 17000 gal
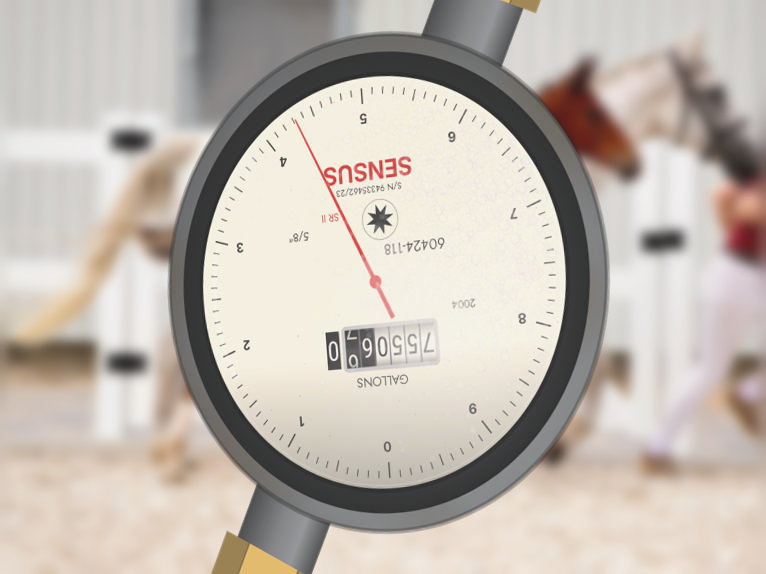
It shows 7550664.3 gal
